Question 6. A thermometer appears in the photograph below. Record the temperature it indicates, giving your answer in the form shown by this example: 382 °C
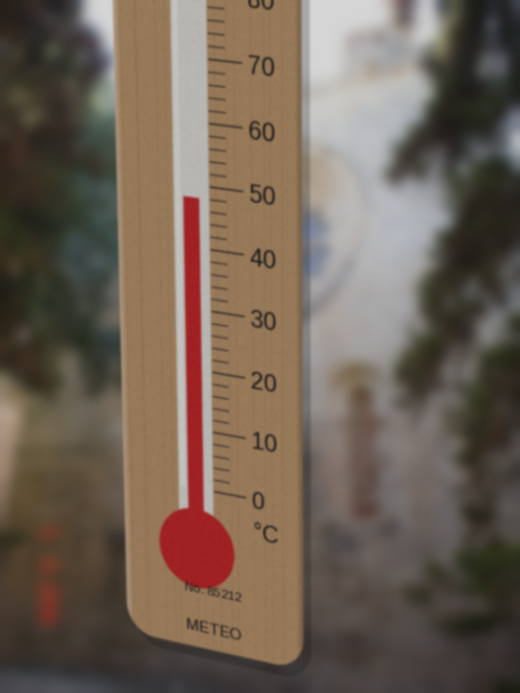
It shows 48 °C
